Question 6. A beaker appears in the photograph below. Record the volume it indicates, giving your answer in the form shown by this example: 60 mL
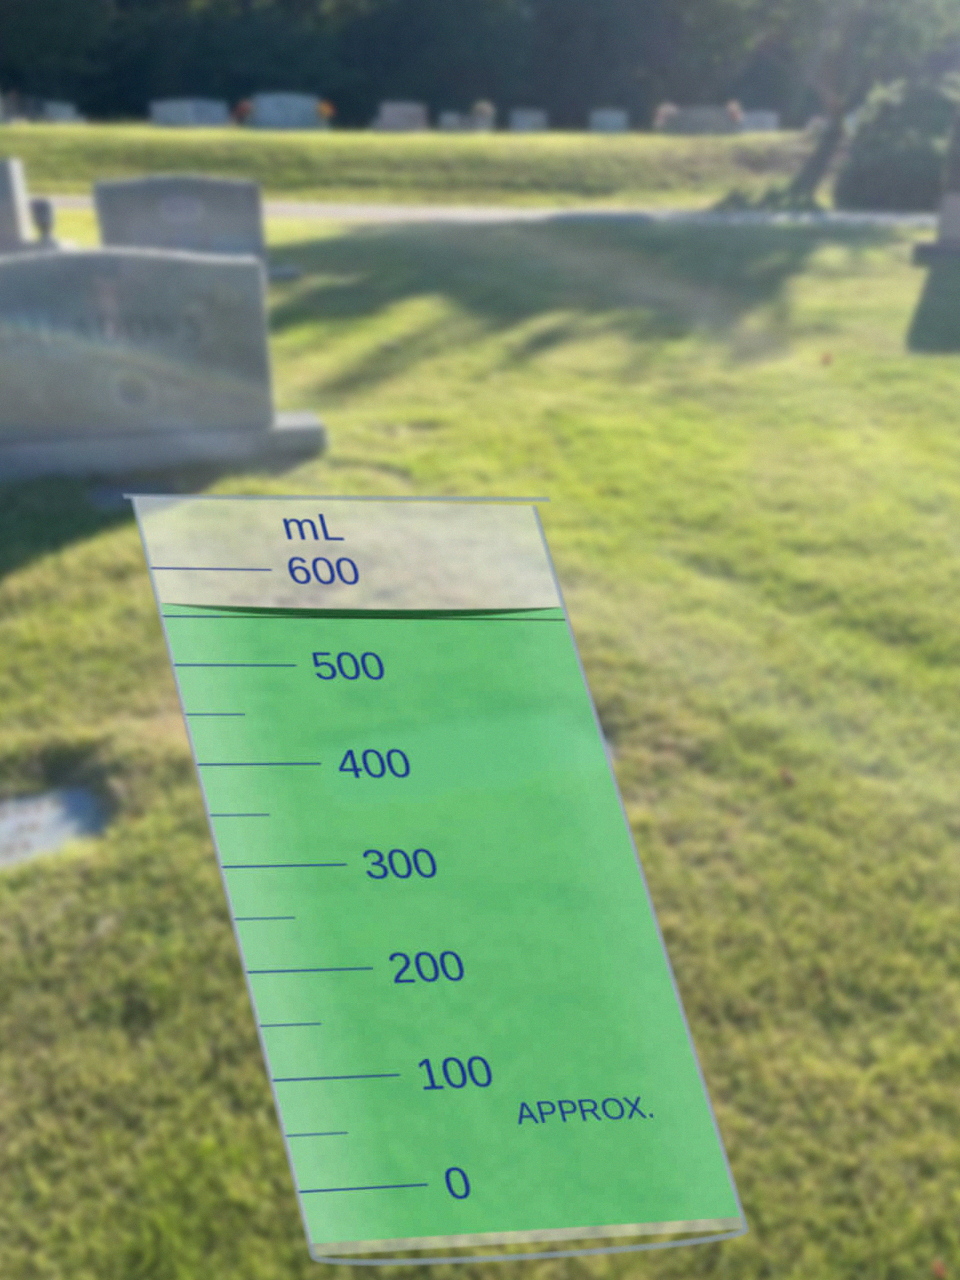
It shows 550 mL
